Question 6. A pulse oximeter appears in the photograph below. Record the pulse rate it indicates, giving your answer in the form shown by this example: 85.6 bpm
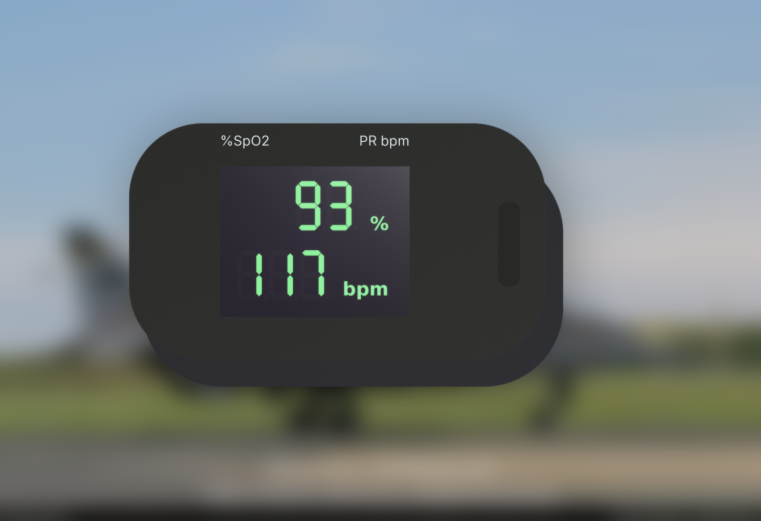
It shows 117 bpm
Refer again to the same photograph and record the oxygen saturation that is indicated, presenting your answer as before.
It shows 93 %
